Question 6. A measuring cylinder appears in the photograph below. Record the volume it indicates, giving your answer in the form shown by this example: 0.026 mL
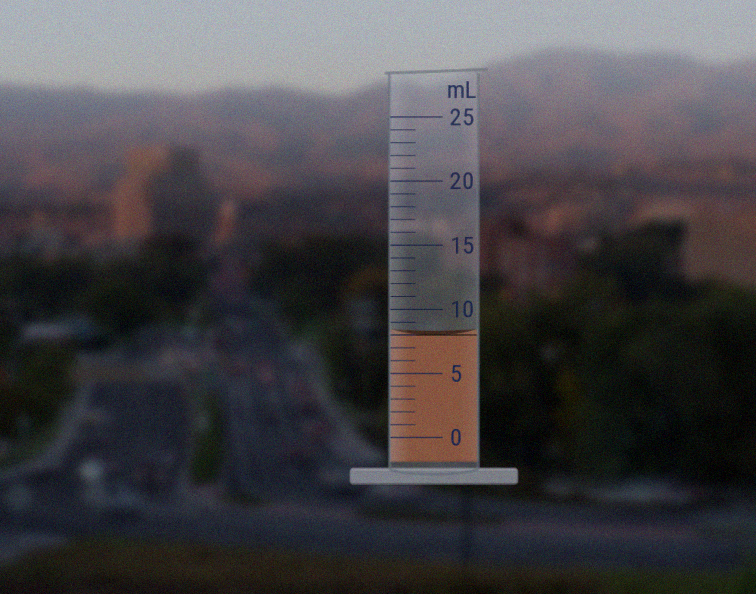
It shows 8 mL
